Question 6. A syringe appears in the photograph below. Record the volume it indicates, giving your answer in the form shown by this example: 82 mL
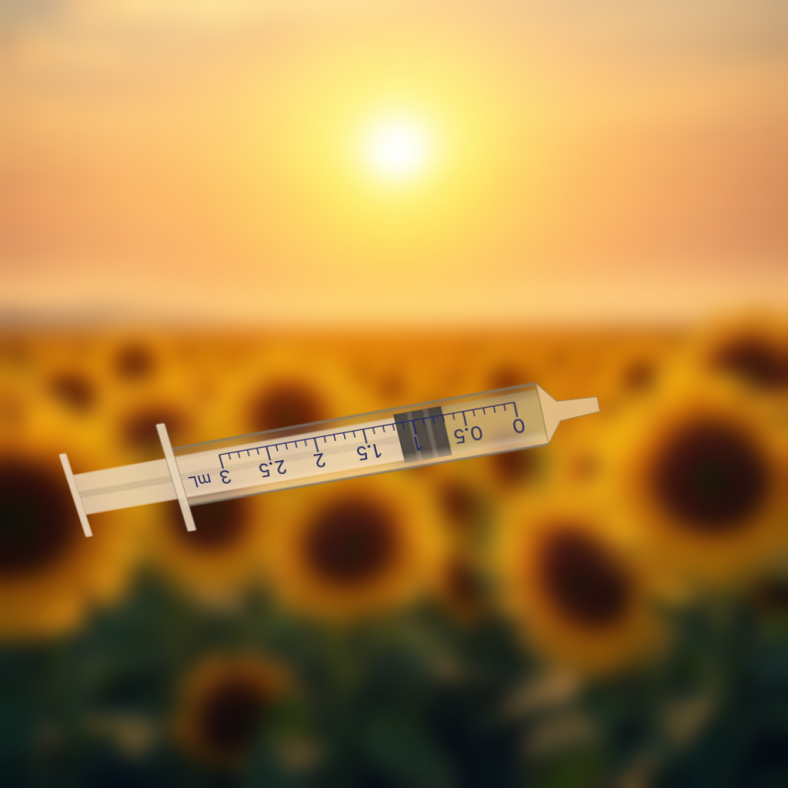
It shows 0.7 mL
